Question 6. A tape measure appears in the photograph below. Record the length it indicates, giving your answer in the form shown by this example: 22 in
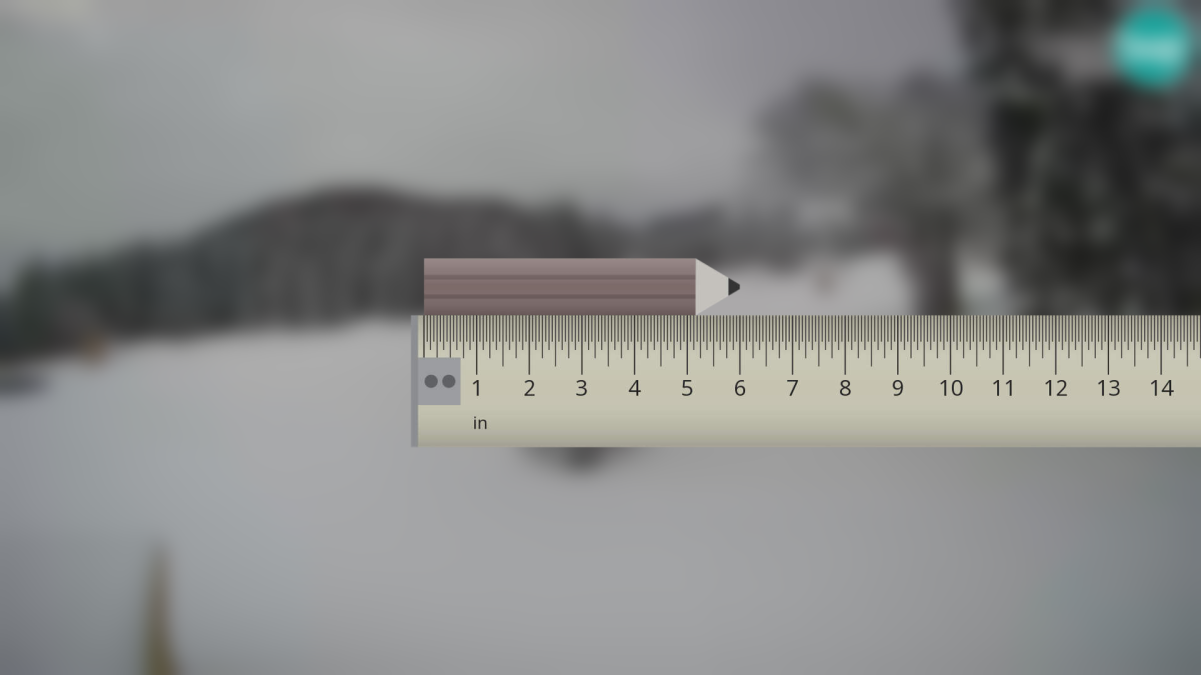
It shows 6 in
